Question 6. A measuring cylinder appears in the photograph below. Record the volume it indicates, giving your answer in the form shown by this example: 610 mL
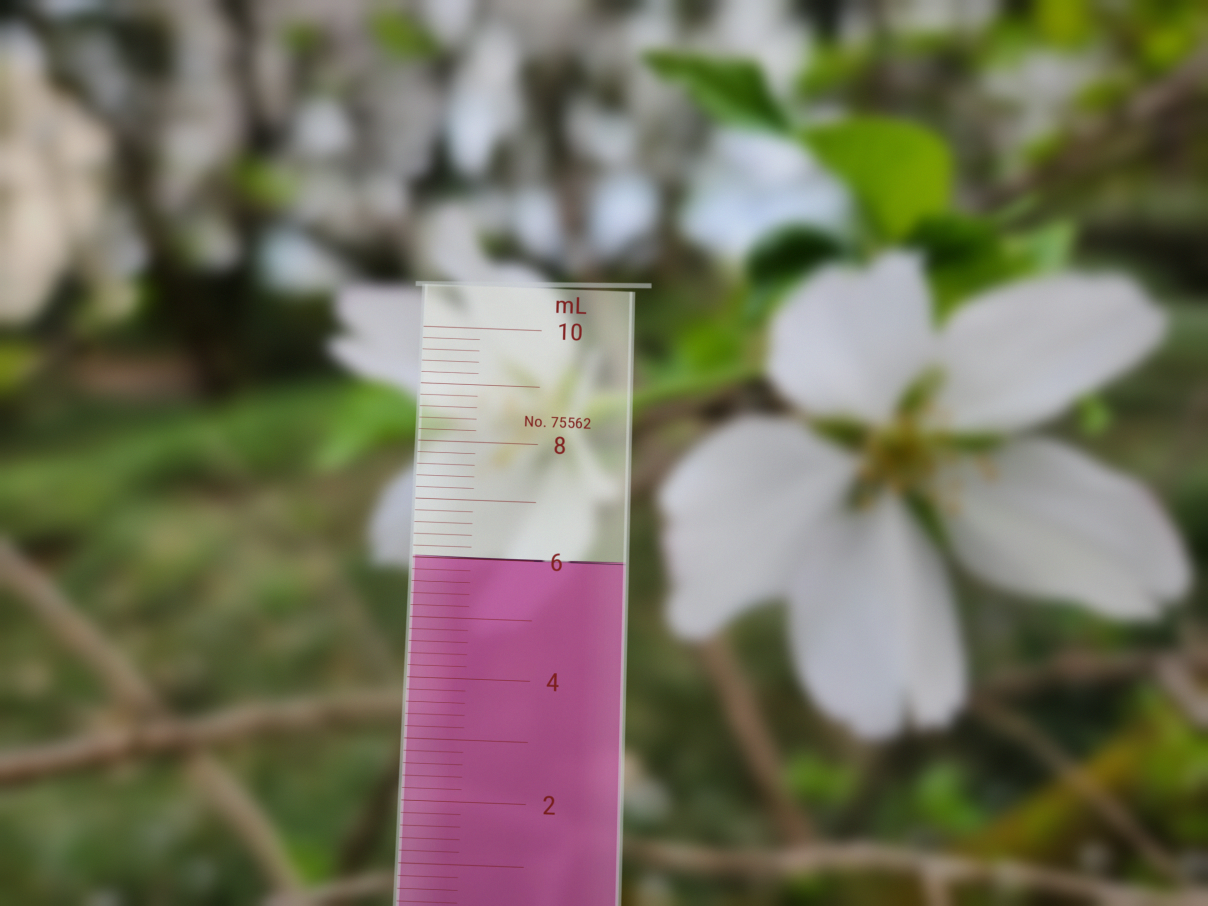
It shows 6 mL
